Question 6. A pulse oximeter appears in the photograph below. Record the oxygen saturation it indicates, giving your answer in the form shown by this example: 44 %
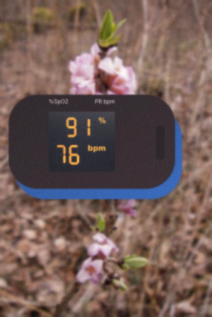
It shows 91 %
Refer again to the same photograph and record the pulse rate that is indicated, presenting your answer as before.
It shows 76 bpm
